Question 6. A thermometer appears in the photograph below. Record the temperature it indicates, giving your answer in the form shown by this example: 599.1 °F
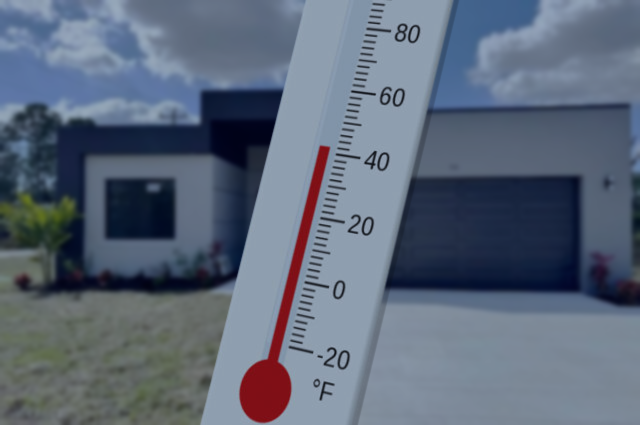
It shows 42 °F
